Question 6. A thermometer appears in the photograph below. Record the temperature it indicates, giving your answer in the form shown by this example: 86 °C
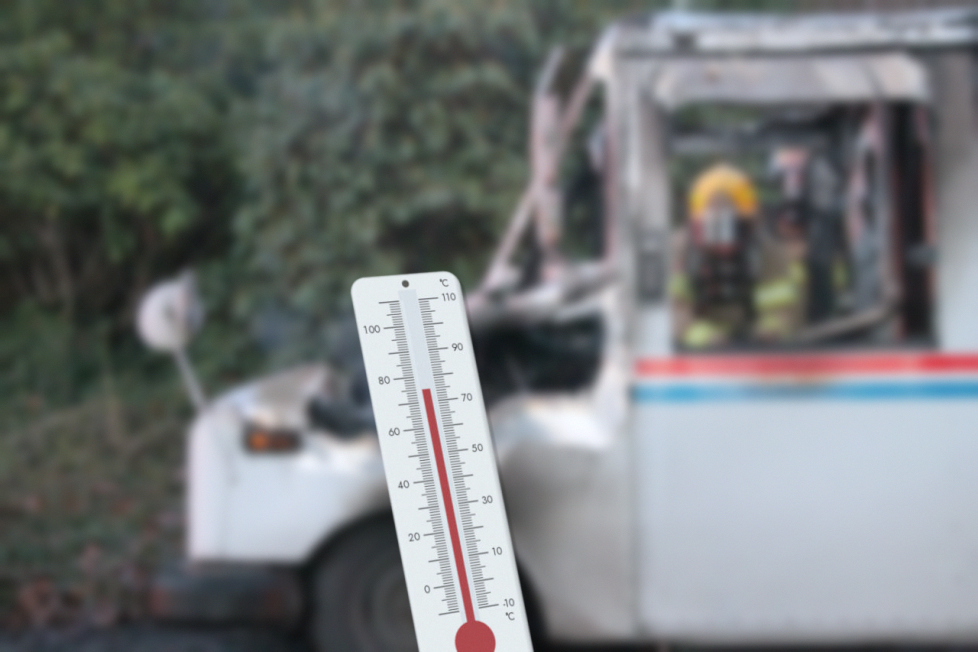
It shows 75 °C
